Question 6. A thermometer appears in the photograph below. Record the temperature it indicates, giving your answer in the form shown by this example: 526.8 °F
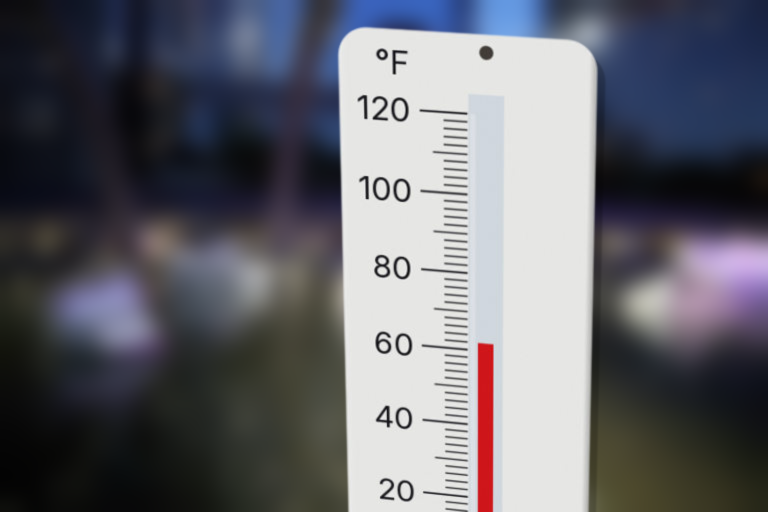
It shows 62 °F
